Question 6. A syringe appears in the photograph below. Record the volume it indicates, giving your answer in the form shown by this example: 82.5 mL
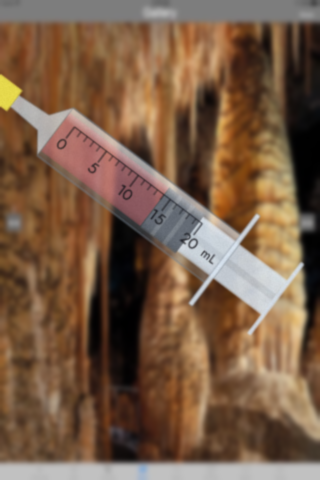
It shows 14 mL
